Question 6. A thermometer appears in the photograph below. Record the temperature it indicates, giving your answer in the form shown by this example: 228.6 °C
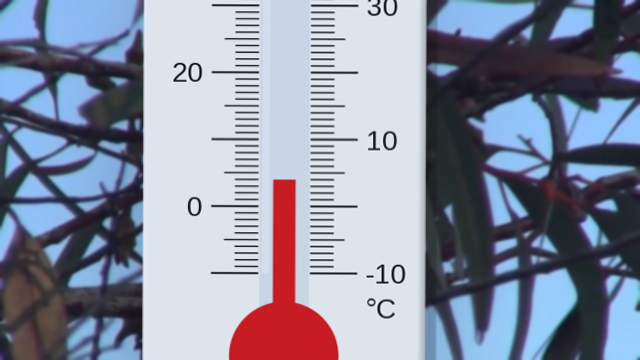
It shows 4 °C
